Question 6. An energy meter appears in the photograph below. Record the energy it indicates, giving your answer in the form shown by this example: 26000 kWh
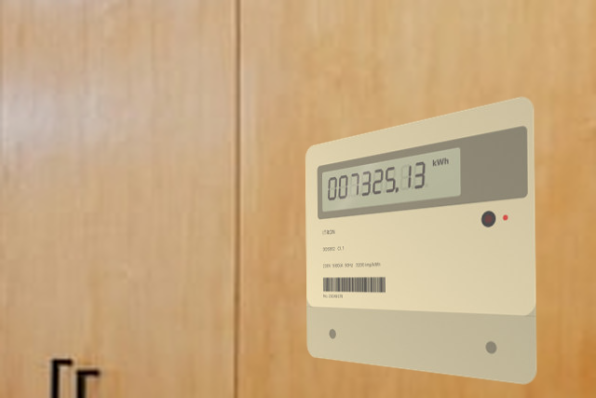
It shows 7325.13 kWh
